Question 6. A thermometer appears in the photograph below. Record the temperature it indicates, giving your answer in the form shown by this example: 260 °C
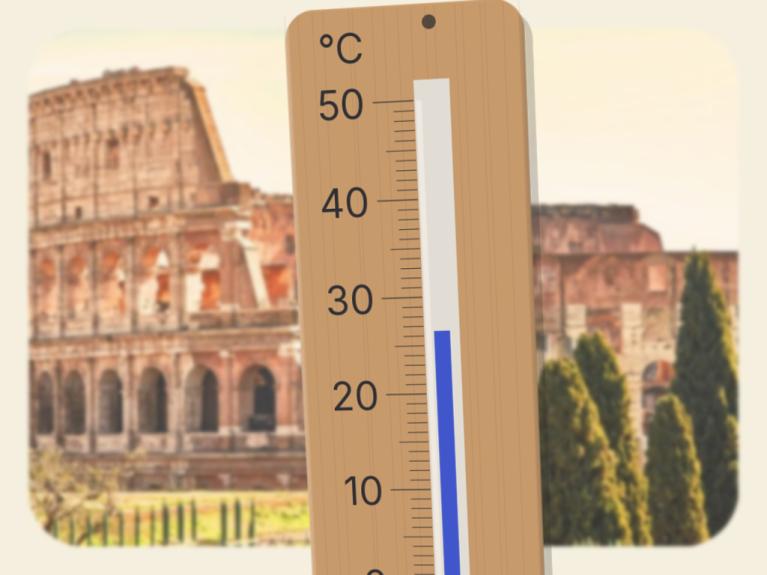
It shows 26.5 °C
